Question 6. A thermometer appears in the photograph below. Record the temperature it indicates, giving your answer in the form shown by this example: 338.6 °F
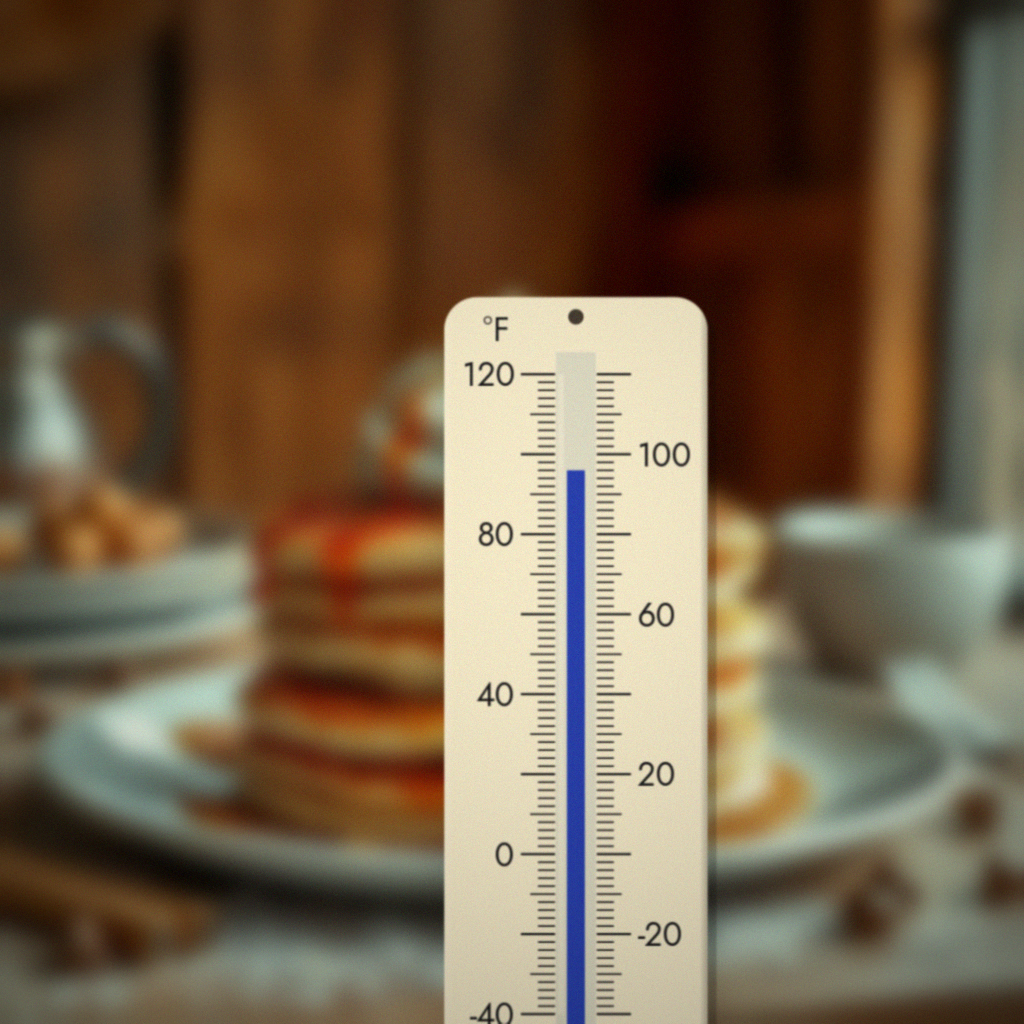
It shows 96 °F
